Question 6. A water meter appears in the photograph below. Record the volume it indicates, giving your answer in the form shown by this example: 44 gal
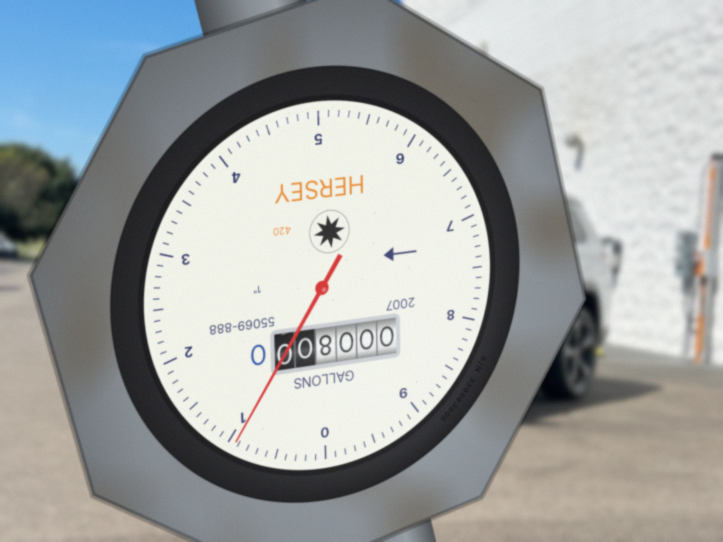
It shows 8000.9 gal
